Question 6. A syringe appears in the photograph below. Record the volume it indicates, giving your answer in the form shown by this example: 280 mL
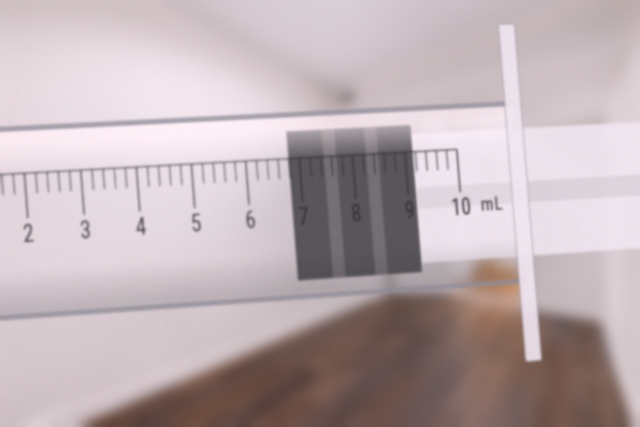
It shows 6.8 mL
